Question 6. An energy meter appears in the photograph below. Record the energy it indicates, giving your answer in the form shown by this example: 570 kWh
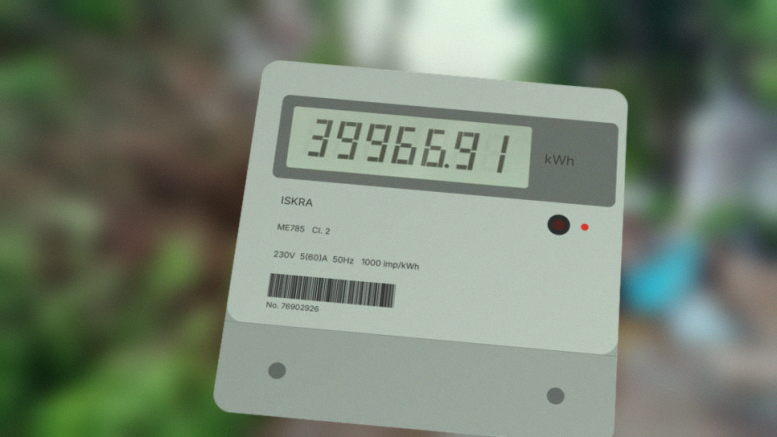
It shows 39966.91 kWh
